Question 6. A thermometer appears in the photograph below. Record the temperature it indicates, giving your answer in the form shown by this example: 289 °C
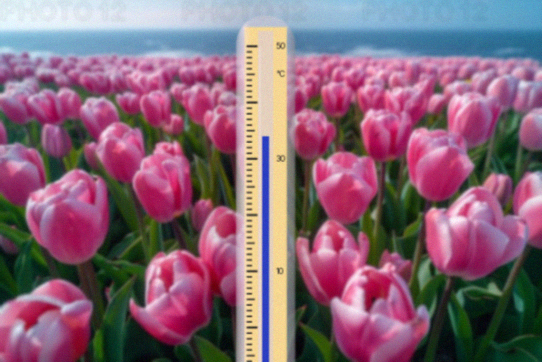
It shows 34 °C
